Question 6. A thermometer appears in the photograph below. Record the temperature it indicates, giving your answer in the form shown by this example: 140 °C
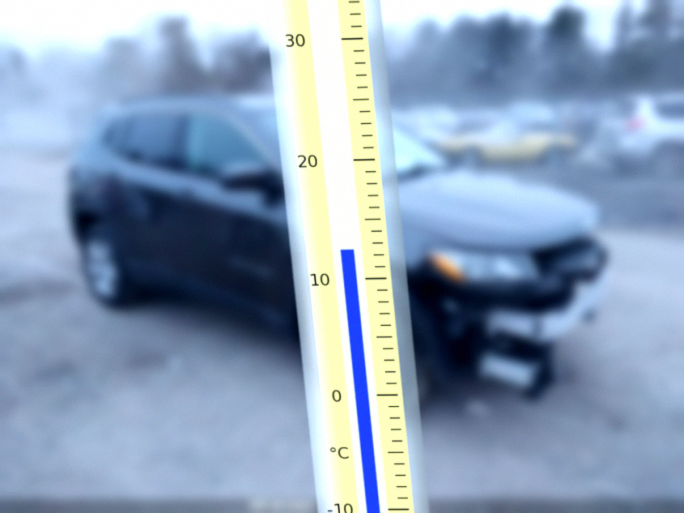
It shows 12.5 °C
